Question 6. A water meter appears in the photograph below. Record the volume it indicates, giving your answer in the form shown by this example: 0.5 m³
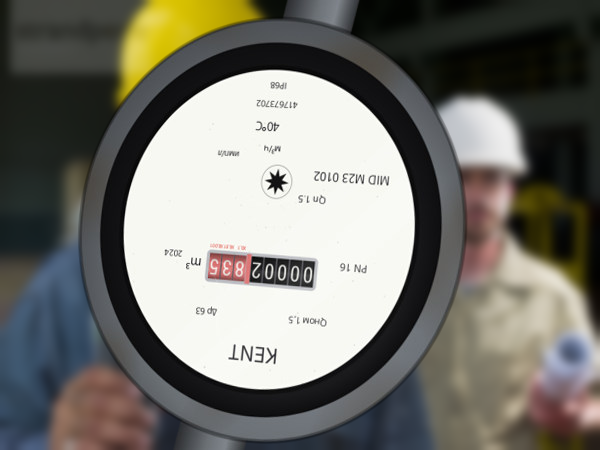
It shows 2.835 m³
